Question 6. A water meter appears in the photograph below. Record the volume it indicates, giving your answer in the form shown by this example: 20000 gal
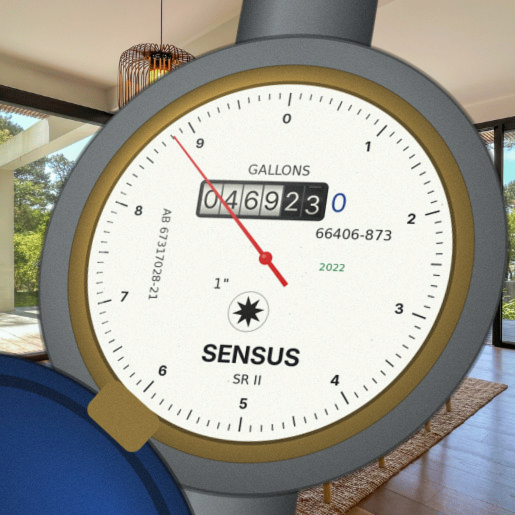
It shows 469228.8 gal
